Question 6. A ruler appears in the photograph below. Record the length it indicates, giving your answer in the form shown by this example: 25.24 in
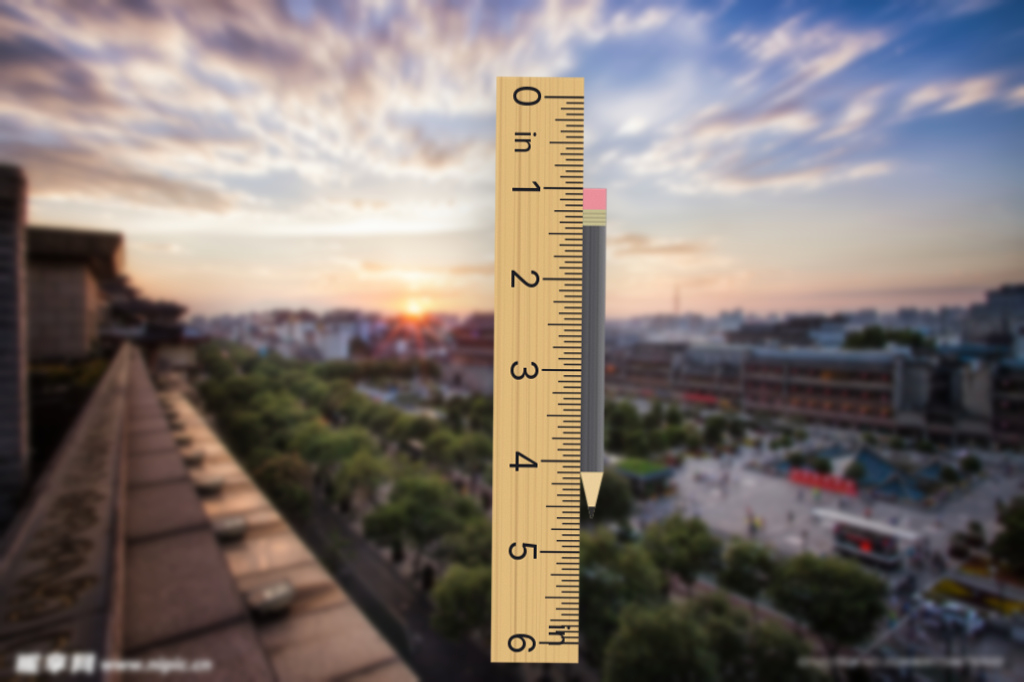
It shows 3.625 in
